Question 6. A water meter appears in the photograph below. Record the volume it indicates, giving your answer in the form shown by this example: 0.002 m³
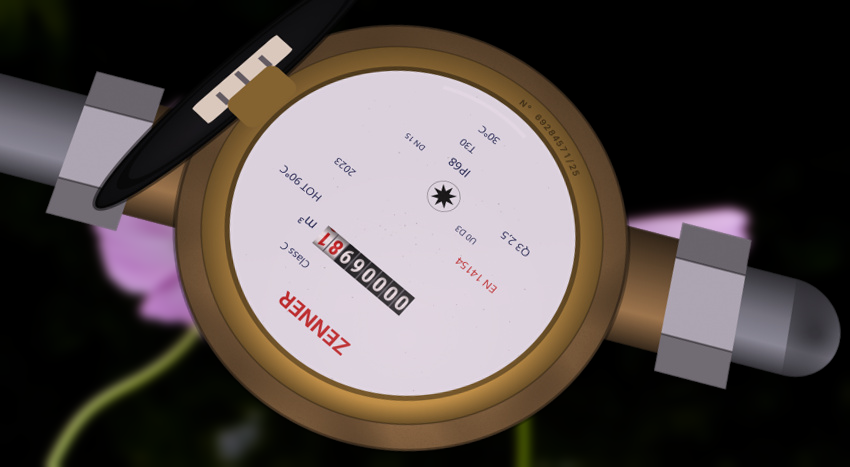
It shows 69.81 m³
